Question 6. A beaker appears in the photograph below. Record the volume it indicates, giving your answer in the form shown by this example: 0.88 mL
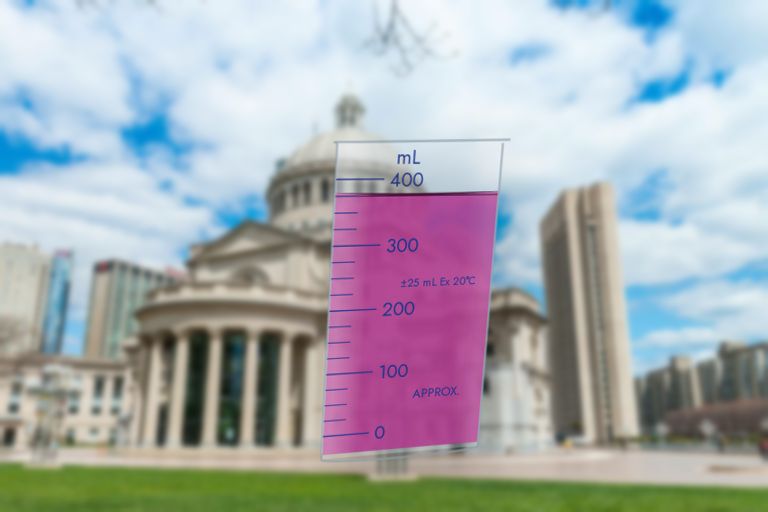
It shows 375 mL
